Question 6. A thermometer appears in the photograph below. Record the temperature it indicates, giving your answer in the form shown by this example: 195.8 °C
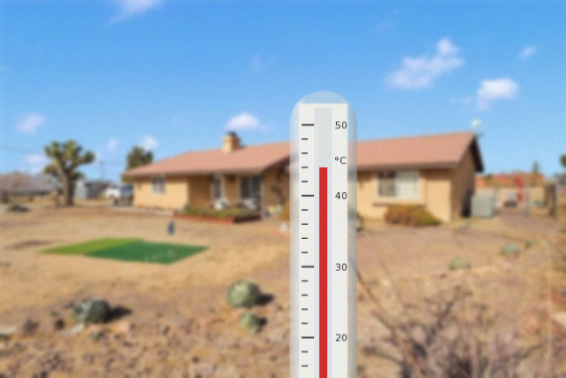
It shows 44 °C
